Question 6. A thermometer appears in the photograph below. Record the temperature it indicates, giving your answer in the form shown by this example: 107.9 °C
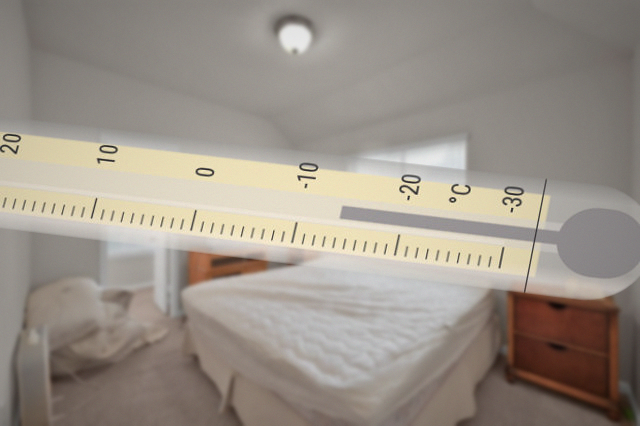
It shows -14 °C
